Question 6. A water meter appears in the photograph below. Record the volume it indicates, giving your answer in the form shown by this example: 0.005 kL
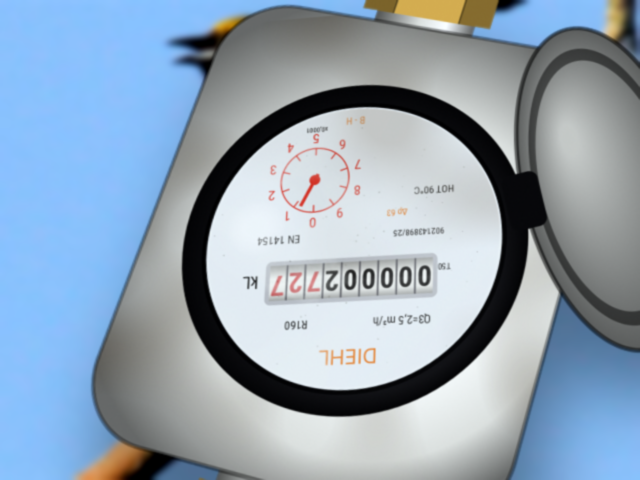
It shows 2.7270 kL
